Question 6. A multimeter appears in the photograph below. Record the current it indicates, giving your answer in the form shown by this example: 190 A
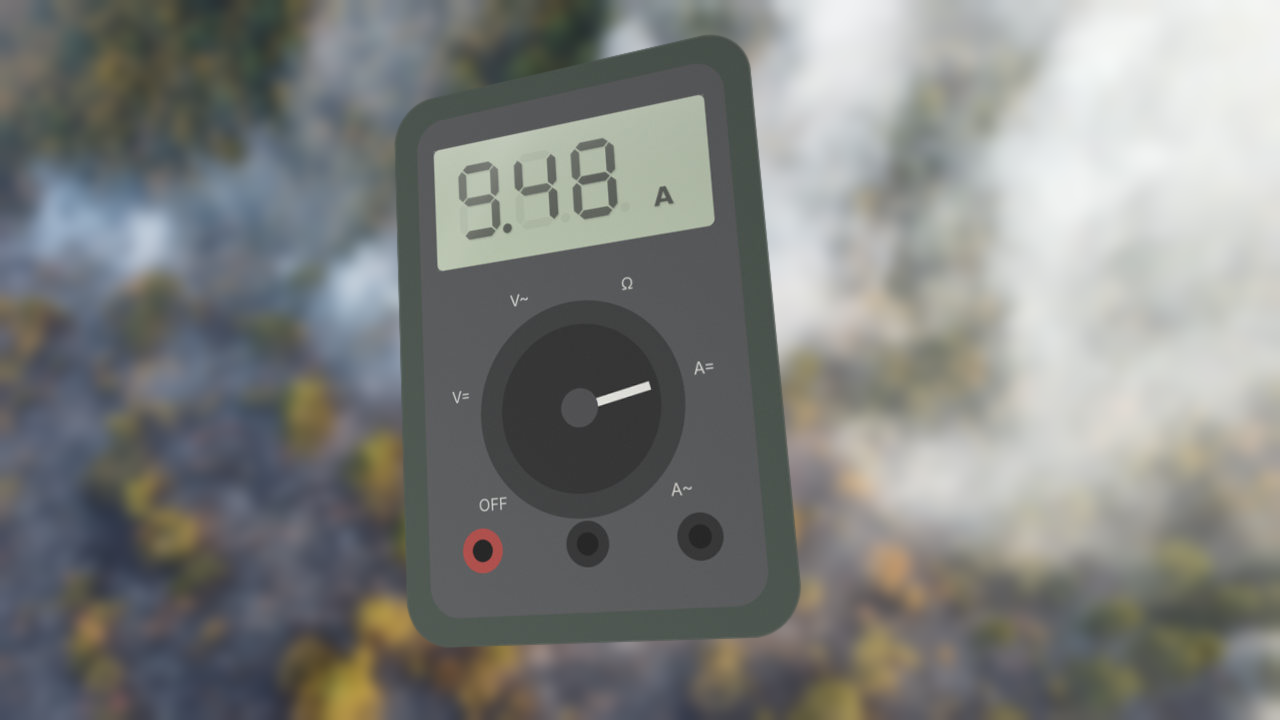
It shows 9.48 A
